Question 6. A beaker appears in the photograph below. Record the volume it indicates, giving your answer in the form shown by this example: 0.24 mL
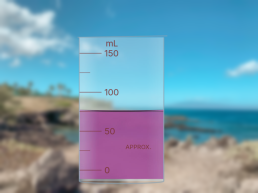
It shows 75 mL
